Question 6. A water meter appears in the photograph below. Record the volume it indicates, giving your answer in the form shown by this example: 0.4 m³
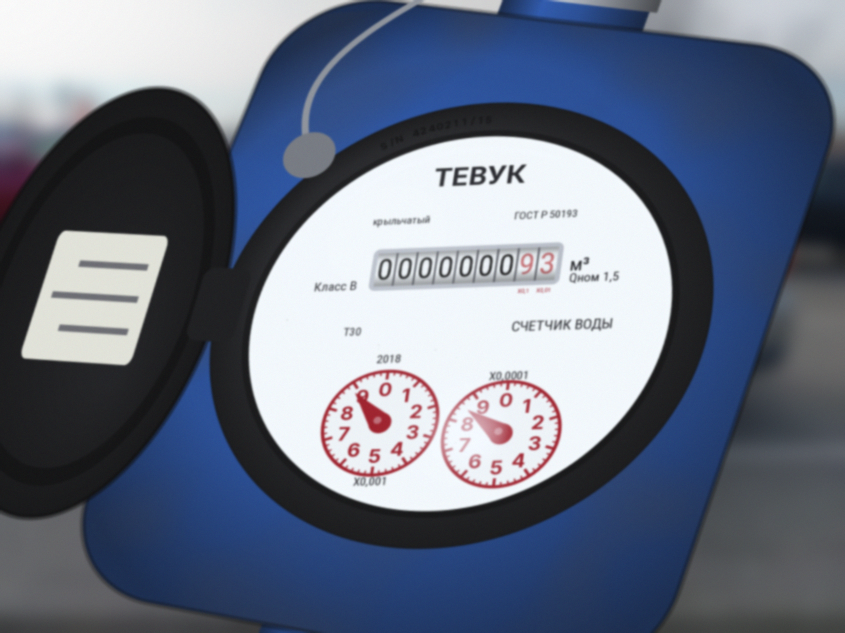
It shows 0.9388 m³
